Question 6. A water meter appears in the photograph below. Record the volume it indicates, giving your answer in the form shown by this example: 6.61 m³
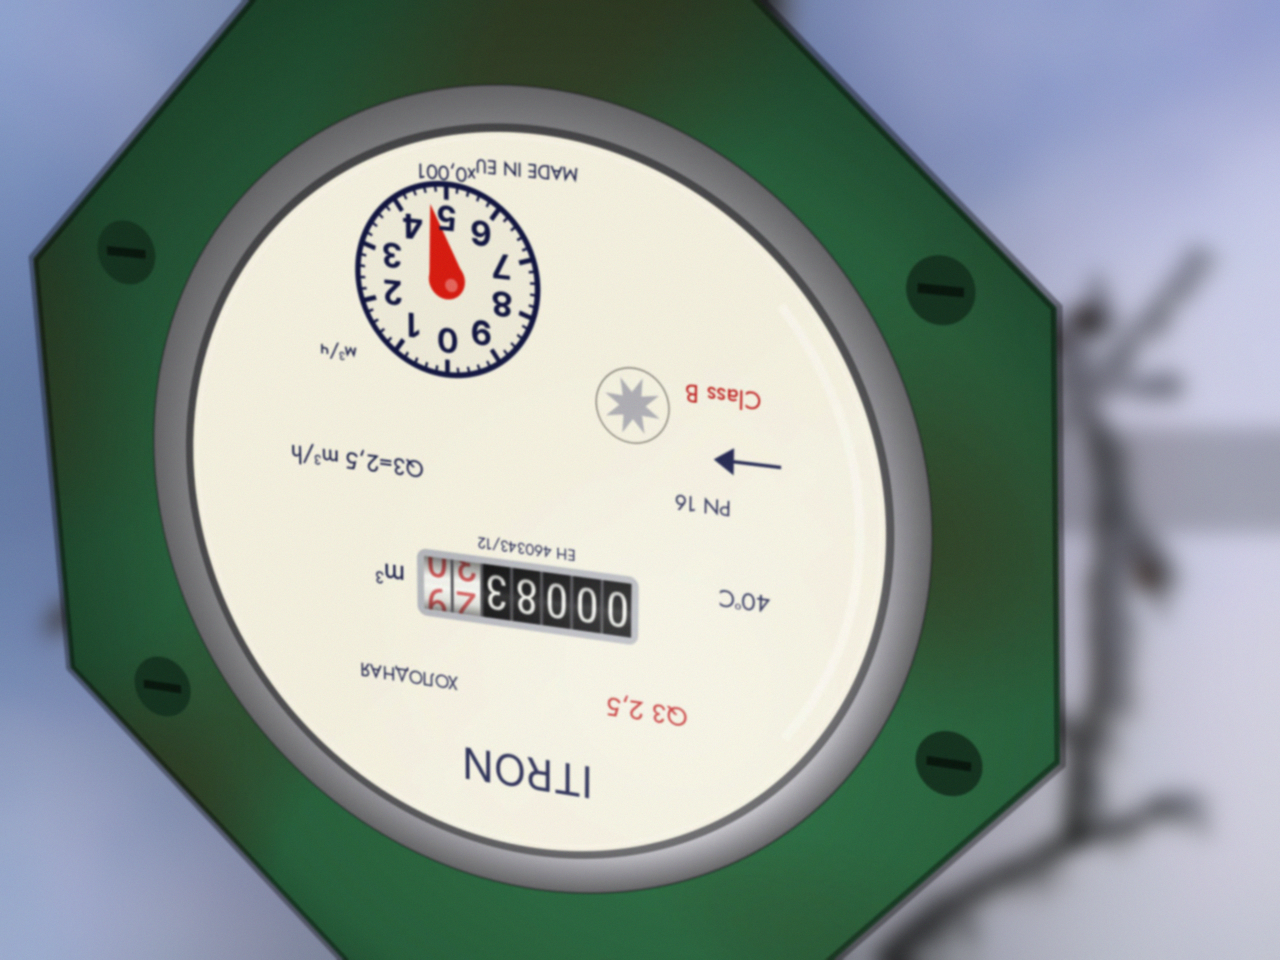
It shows 83.294 m³
